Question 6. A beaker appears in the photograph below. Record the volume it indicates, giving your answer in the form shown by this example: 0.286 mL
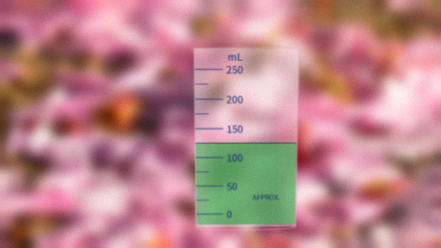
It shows 125 mL
